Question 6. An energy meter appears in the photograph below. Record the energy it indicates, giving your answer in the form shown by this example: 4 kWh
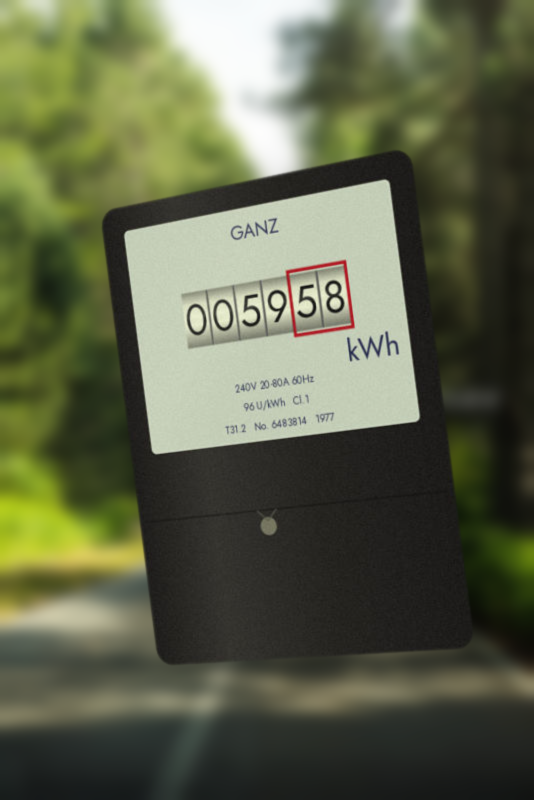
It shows 59.58 kWh
